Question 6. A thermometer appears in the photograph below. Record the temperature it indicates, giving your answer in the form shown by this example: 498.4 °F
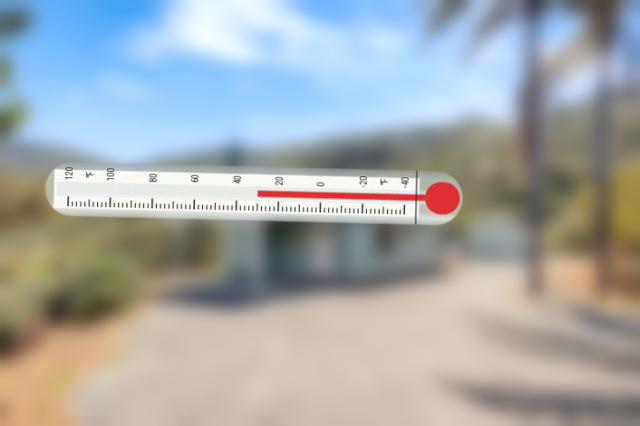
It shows 30 °F
